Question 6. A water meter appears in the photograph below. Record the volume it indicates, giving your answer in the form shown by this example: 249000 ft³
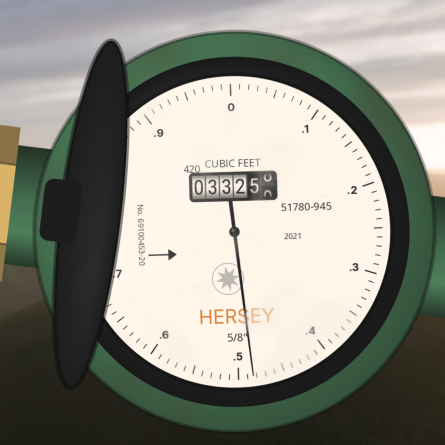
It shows 33258.48 ft³
